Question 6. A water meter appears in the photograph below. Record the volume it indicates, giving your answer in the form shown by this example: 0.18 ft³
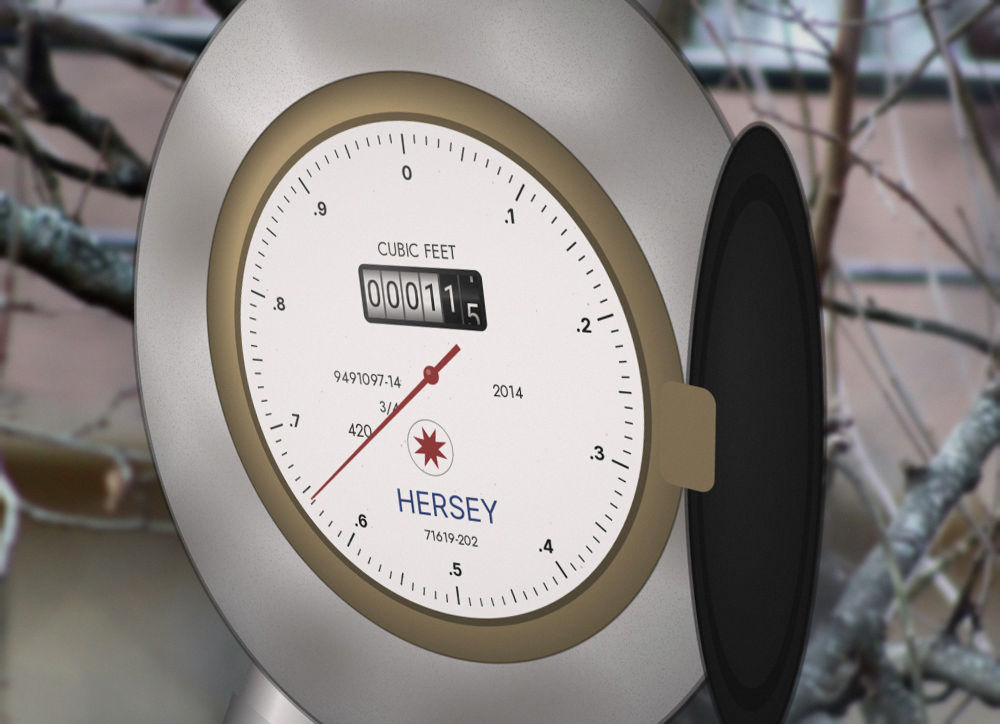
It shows 114.64 ft³
